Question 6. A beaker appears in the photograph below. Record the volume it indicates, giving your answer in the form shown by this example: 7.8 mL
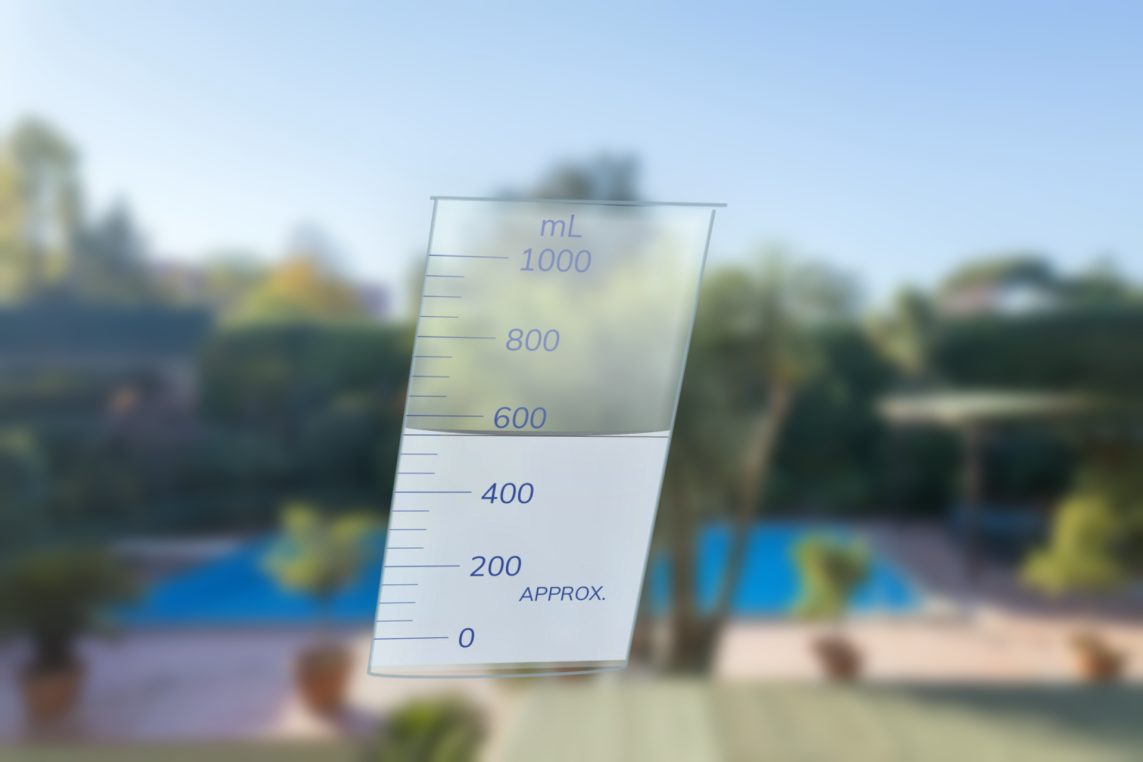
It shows 550 mL
